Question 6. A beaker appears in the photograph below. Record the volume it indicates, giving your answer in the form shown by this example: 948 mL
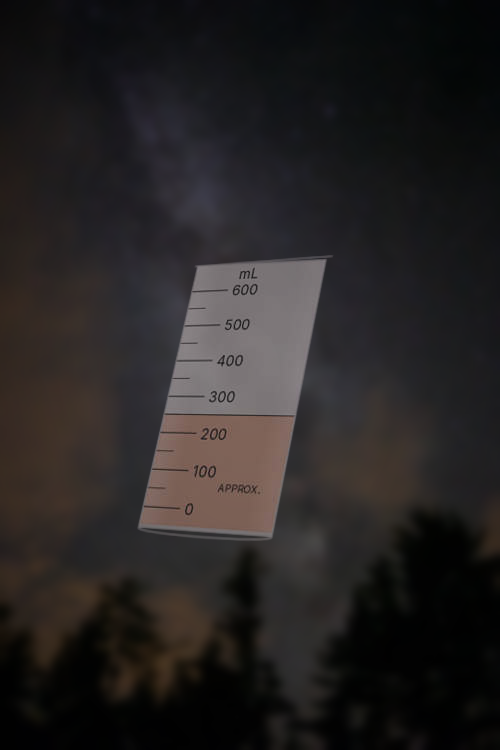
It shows 250 mL
